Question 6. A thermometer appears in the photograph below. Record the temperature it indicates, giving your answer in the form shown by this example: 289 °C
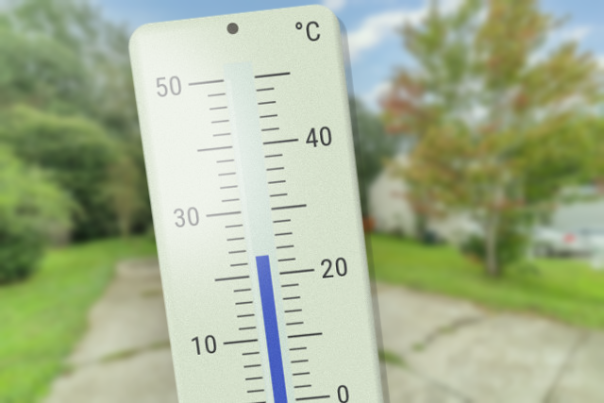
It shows 23 °C
